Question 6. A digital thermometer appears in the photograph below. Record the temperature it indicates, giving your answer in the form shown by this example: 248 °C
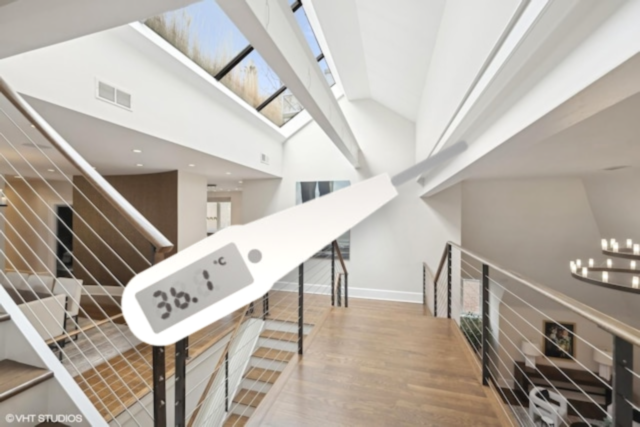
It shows 36.1 °C
